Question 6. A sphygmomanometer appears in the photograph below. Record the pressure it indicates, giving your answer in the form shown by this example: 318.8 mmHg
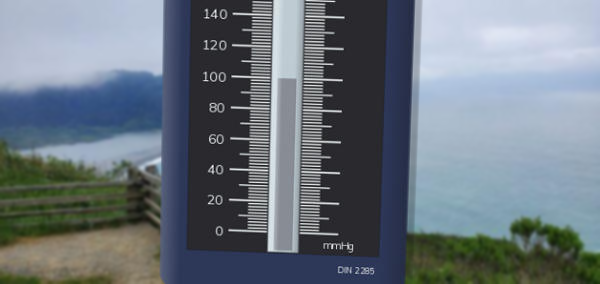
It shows 100 mmHg
